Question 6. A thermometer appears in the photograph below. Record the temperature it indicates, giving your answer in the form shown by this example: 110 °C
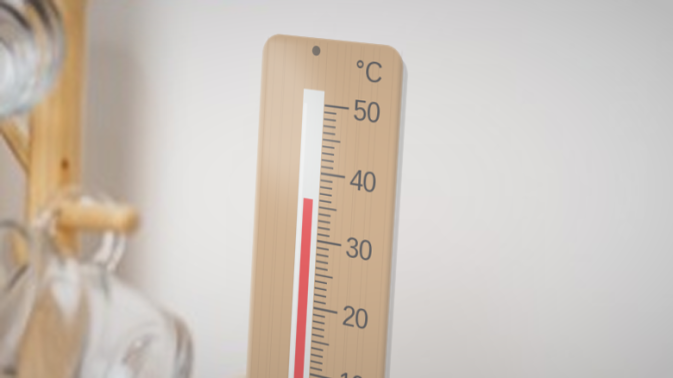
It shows 36 °C
